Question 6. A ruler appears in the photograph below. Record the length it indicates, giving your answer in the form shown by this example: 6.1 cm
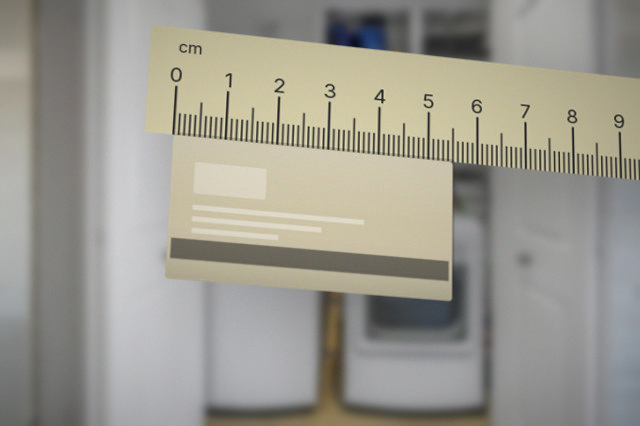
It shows 5.5 cm
